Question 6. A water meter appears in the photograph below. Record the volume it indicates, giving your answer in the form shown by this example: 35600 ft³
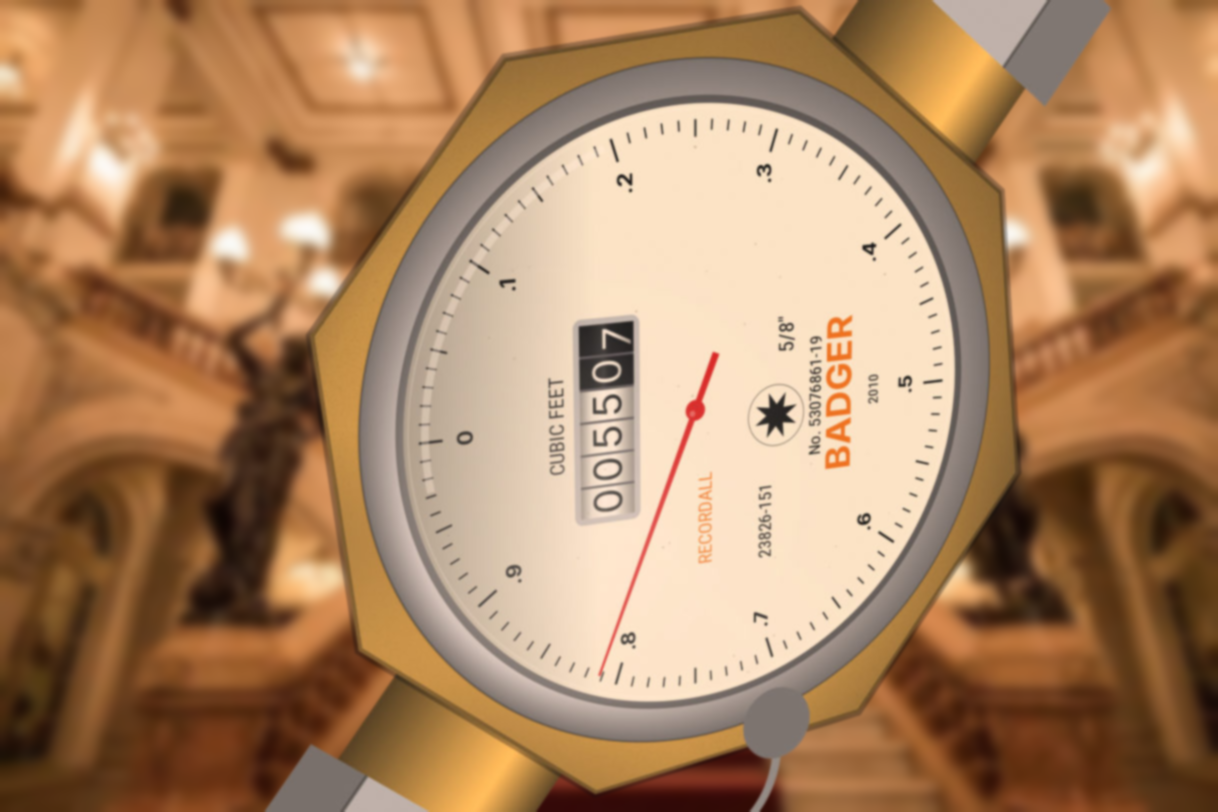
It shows 5506.81 ft³
